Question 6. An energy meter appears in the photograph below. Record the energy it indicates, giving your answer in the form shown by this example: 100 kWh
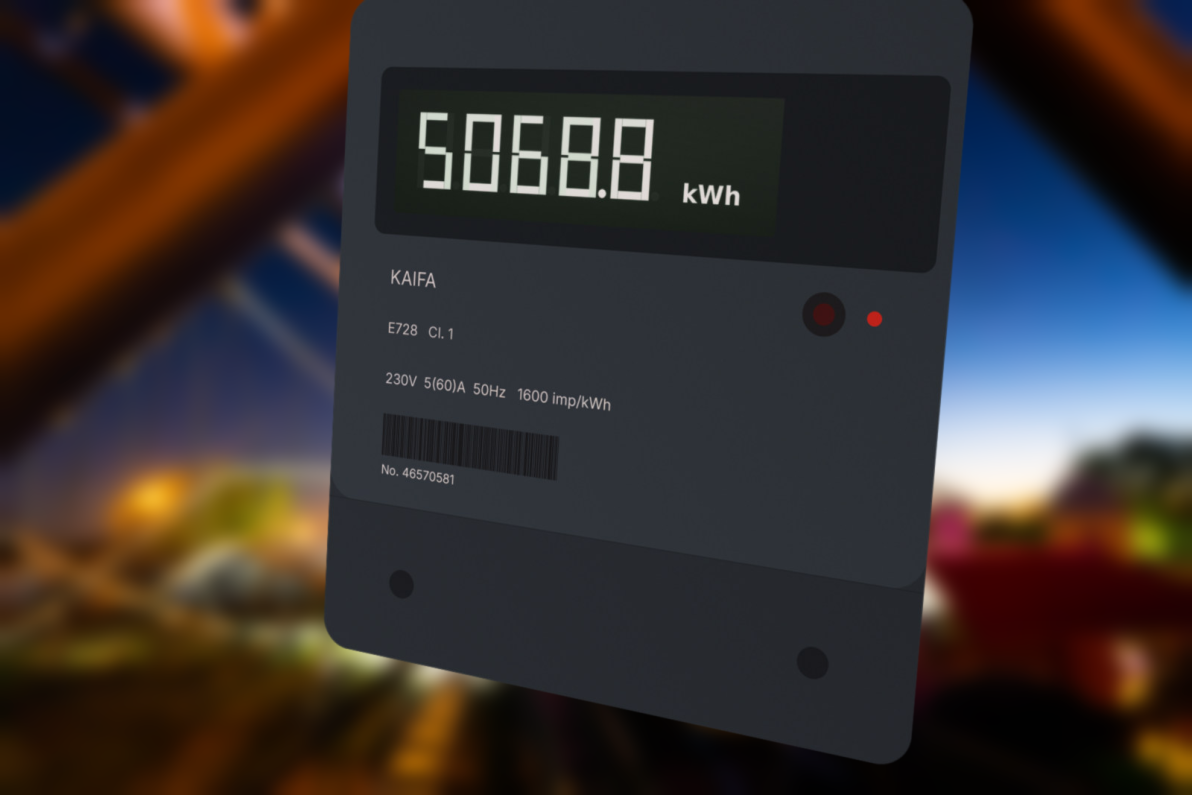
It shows 5068.8 kWh
